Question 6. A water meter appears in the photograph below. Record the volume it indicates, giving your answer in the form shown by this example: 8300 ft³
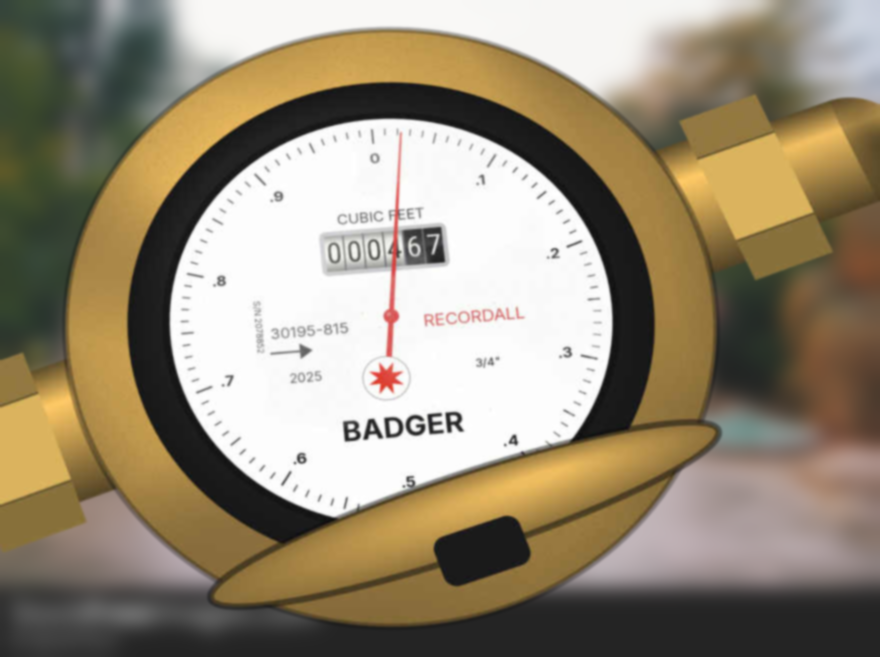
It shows 467.02 ft³
